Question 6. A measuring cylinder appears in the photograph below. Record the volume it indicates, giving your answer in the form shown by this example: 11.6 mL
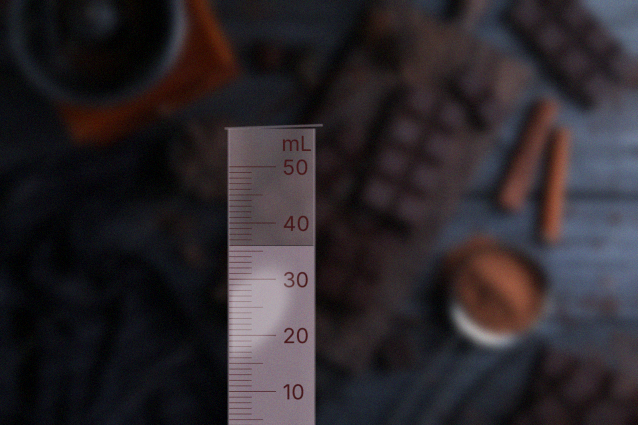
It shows 36 mL
